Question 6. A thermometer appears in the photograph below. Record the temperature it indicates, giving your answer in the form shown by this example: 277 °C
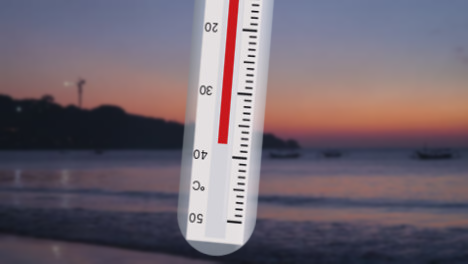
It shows 38 °C
